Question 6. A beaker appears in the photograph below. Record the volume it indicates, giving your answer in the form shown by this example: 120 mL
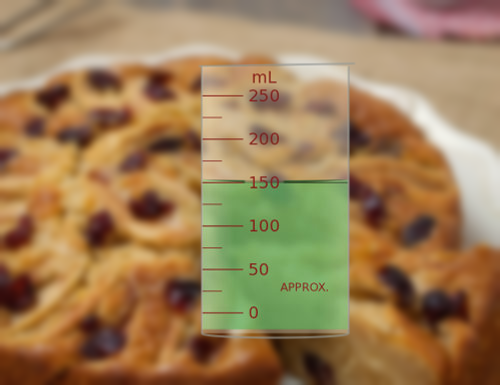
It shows 150 mL
